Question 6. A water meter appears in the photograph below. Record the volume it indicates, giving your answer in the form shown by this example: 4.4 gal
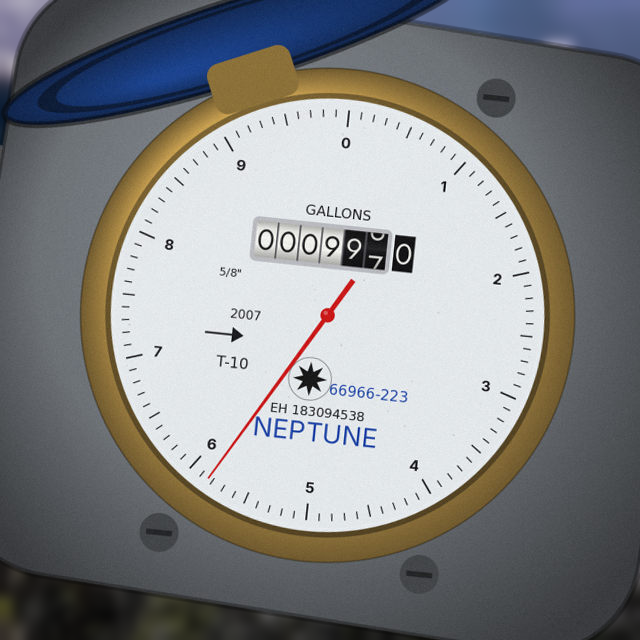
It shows 9965.8 gal
